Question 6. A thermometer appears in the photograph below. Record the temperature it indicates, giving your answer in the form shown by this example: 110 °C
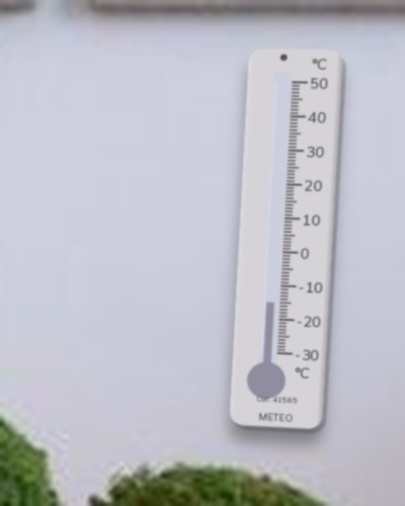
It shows -15 °C
